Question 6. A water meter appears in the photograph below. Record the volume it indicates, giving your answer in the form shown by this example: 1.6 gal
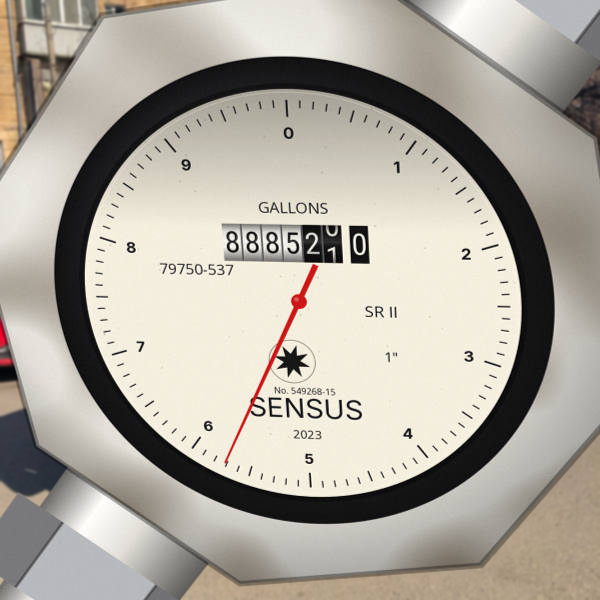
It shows 8885205.7 gal
